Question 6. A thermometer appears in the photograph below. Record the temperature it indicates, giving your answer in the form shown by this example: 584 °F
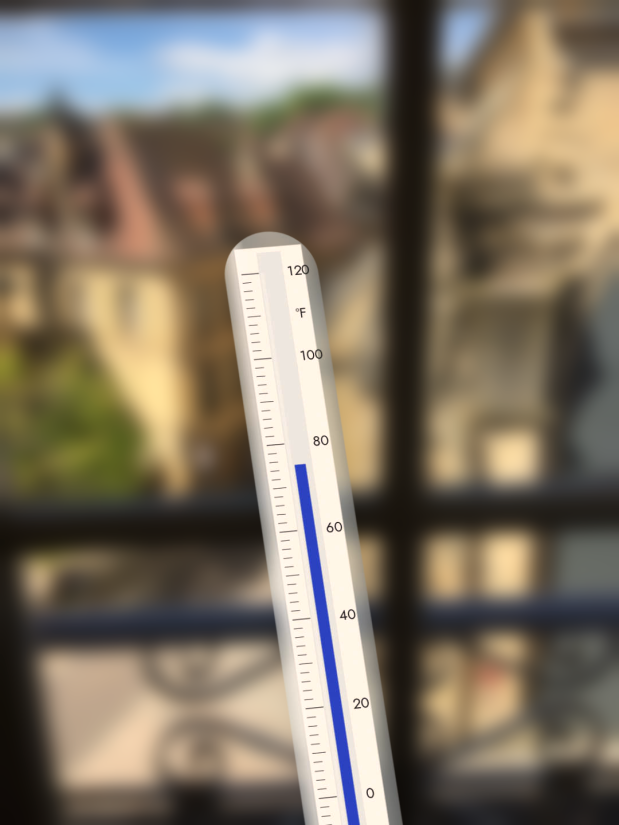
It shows 75 °F
